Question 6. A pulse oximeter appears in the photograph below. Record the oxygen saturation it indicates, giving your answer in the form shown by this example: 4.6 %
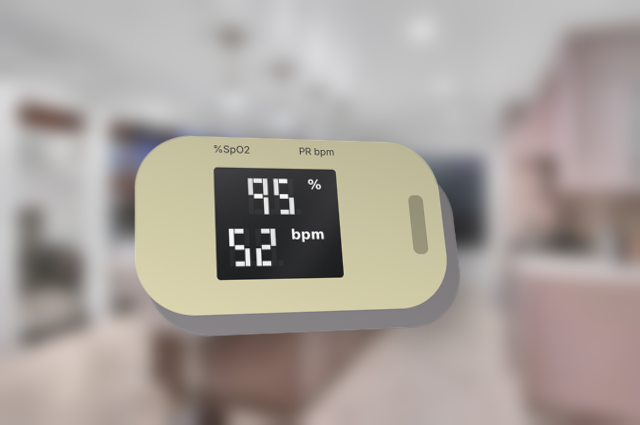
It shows 95 %
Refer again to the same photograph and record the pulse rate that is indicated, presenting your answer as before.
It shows 52 bpm
